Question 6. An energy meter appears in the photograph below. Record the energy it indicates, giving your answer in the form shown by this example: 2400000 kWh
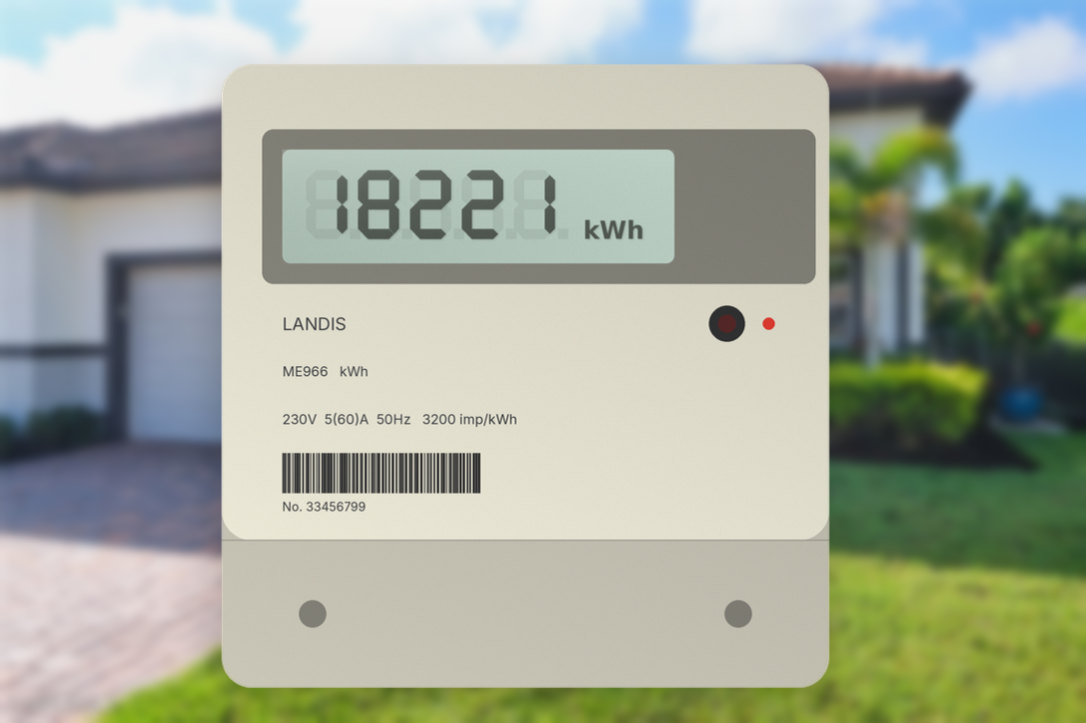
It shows 18221 kWh
